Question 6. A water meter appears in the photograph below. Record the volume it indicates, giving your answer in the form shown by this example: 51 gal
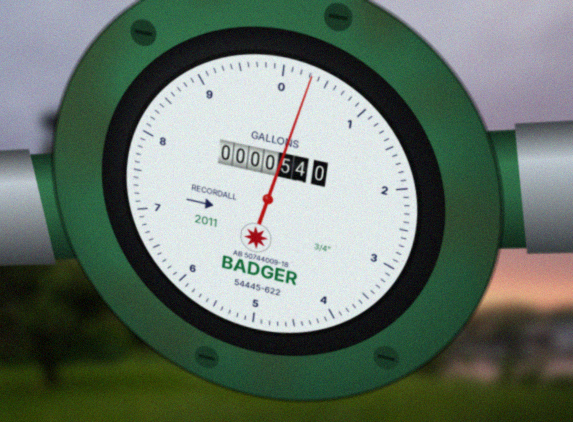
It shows 540.3 gal
